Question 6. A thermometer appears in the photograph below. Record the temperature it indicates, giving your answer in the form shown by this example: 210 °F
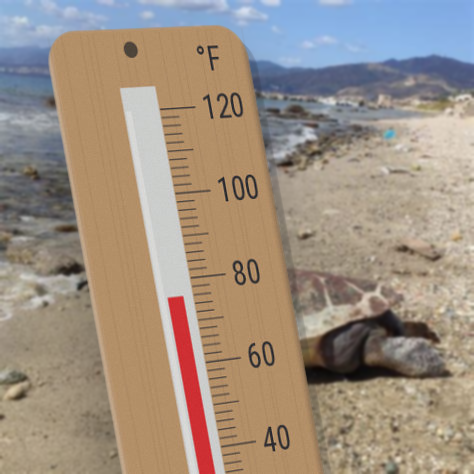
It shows 76 °F
